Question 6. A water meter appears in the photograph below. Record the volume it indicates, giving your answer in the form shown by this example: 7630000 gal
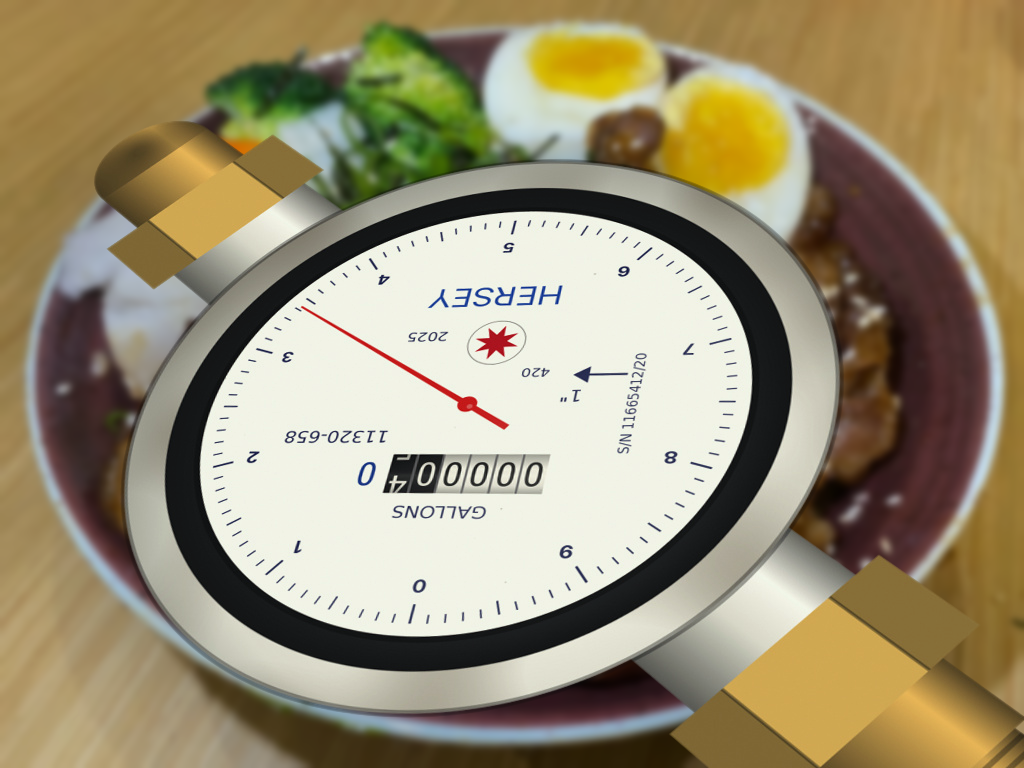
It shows 43.4 gal
